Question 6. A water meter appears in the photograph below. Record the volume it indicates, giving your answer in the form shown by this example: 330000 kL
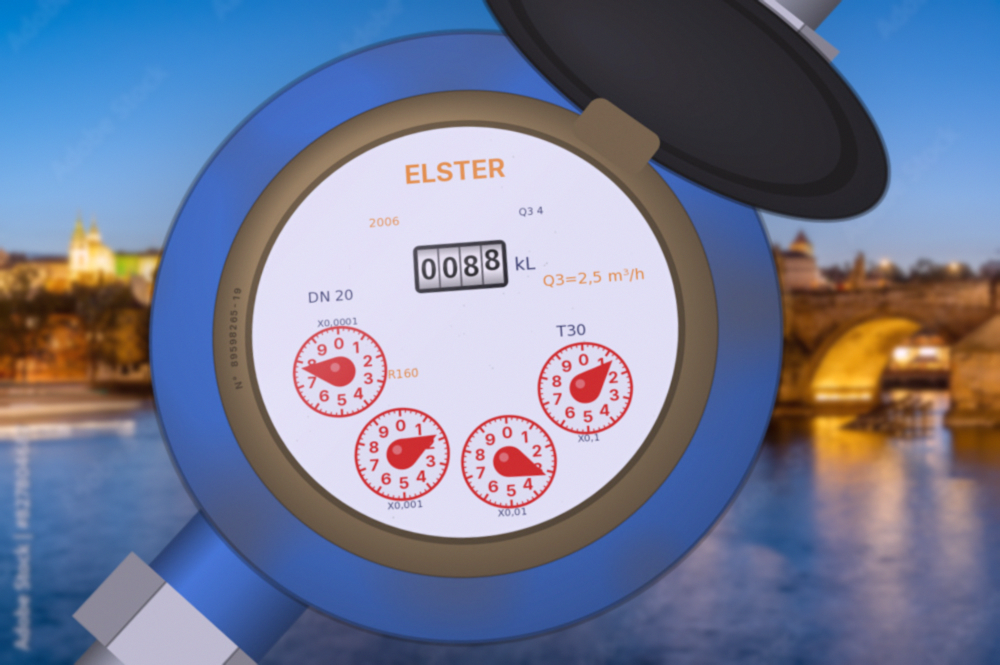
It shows 88.1317 kL
